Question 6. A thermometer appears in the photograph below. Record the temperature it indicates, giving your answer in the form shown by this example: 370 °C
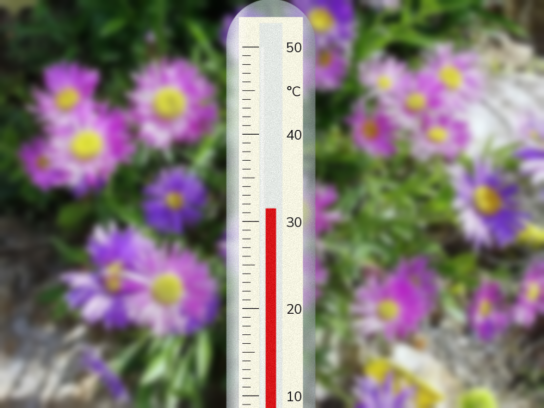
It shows 31.5 °C
